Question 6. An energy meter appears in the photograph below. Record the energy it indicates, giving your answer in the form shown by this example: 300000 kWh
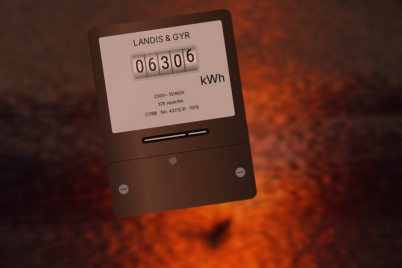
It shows 6306 kWh
